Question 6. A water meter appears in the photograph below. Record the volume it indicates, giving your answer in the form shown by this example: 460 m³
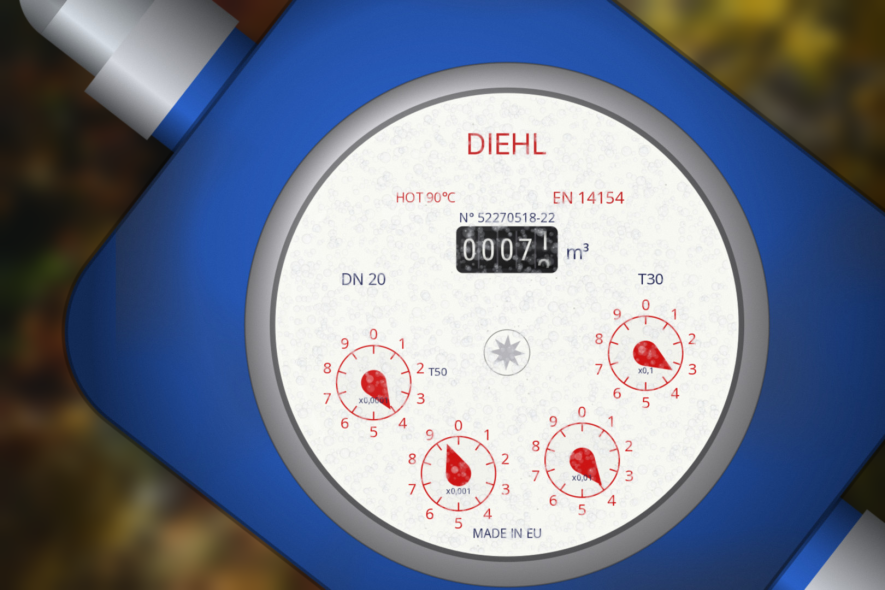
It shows 71.3394 m³
